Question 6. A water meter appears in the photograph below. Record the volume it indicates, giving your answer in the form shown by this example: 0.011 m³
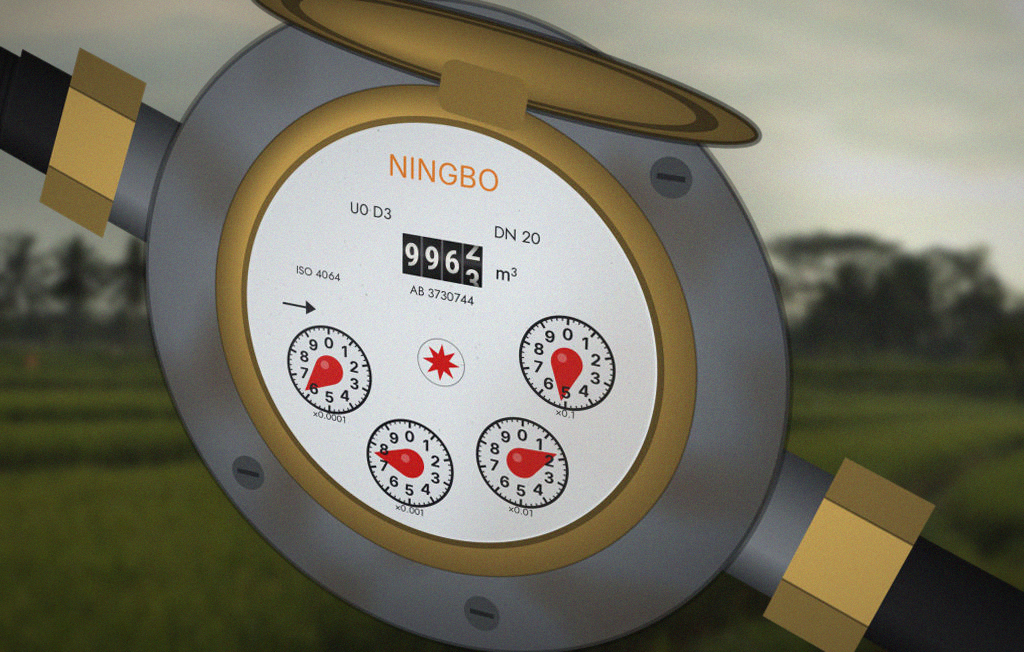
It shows 9962.5176 m³
